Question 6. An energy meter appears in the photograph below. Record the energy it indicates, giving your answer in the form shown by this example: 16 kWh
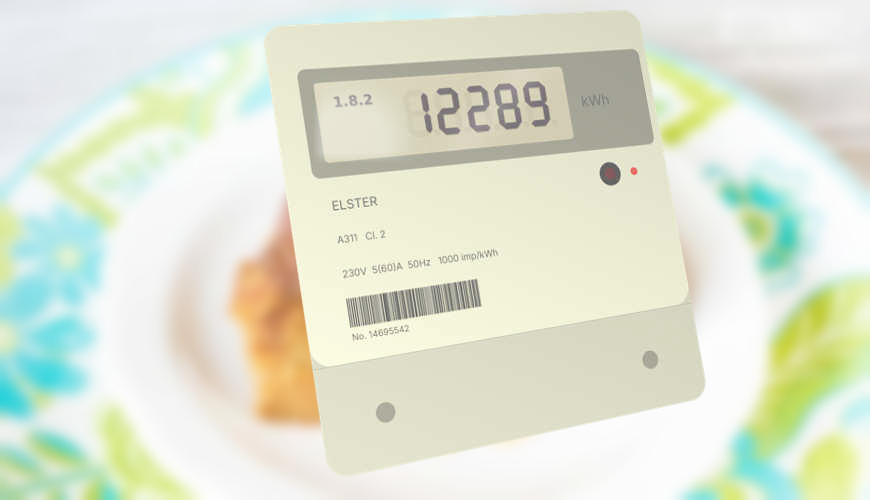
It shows 12289 kWh
